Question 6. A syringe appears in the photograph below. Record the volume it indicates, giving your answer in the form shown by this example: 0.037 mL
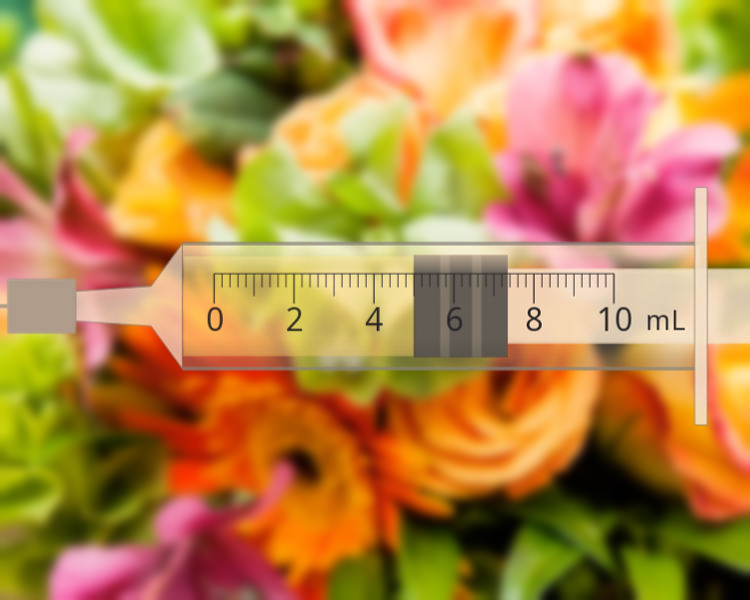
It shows 5 mL
